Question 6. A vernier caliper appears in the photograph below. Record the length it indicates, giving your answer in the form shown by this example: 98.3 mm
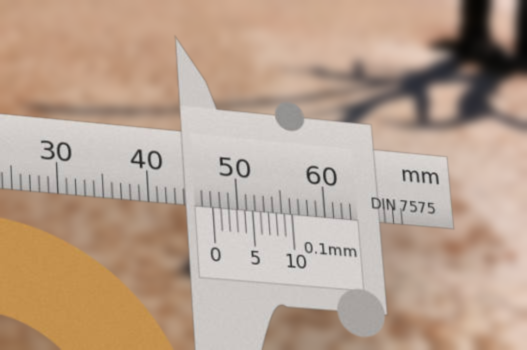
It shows 47.2 mm
